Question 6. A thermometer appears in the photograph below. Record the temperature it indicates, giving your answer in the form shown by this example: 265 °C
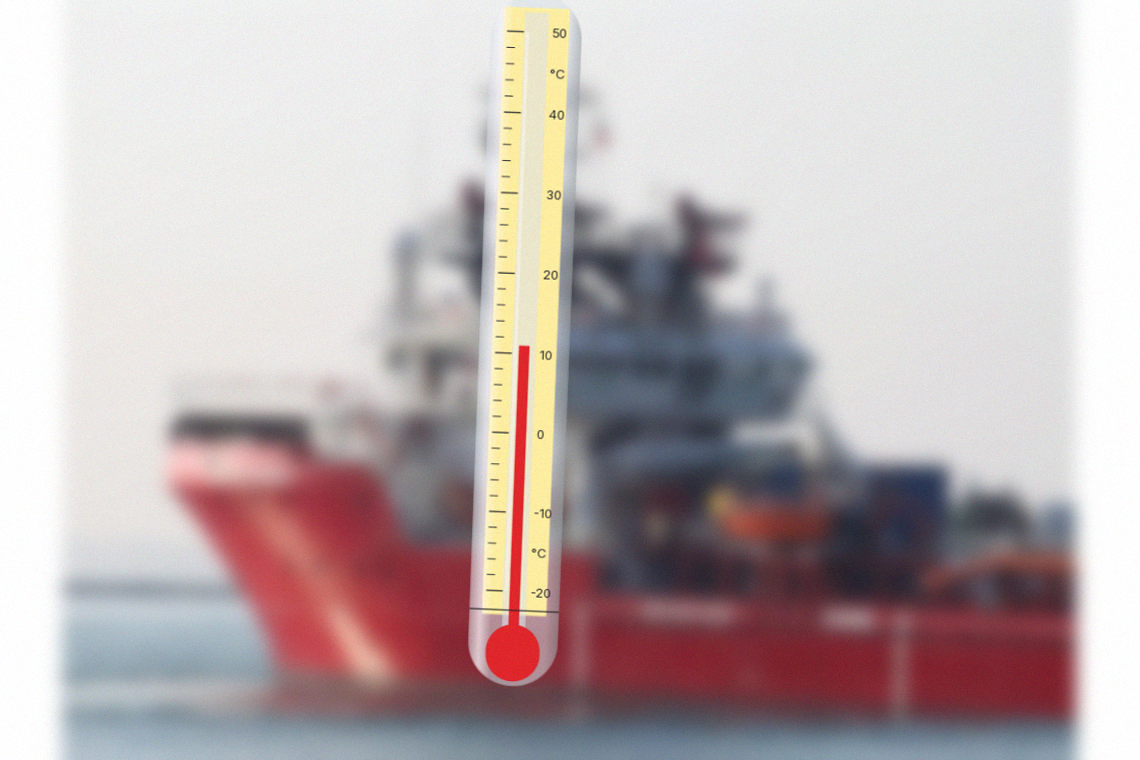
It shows 11 °C
